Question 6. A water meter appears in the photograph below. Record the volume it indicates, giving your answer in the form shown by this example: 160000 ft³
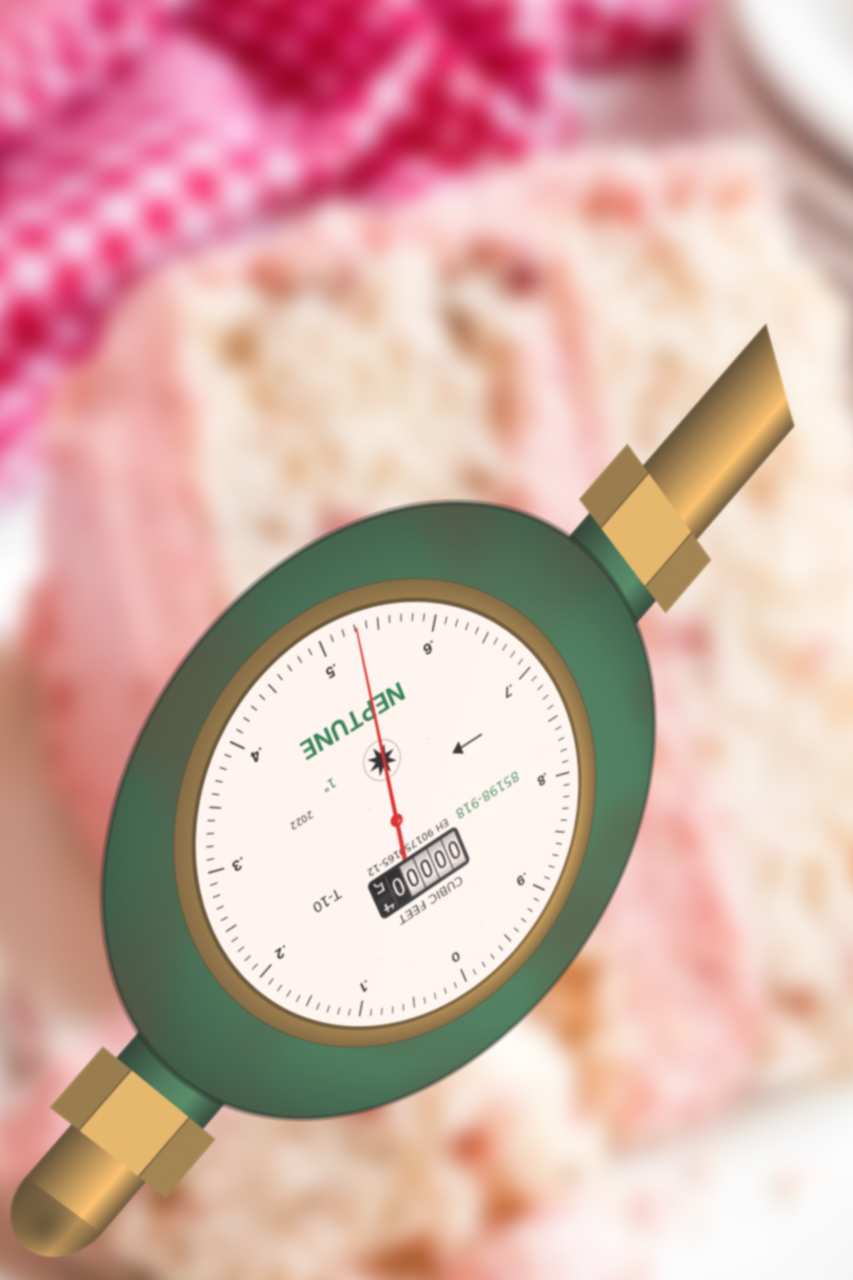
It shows 4.53 ft³
